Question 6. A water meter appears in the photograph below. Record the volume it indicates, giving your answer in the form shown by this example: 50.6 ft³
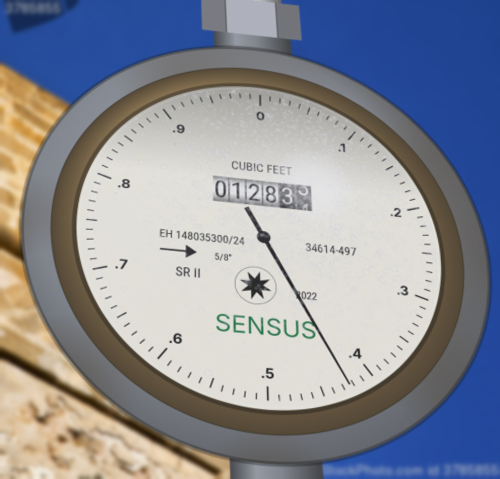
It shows 12833.42 ft³
